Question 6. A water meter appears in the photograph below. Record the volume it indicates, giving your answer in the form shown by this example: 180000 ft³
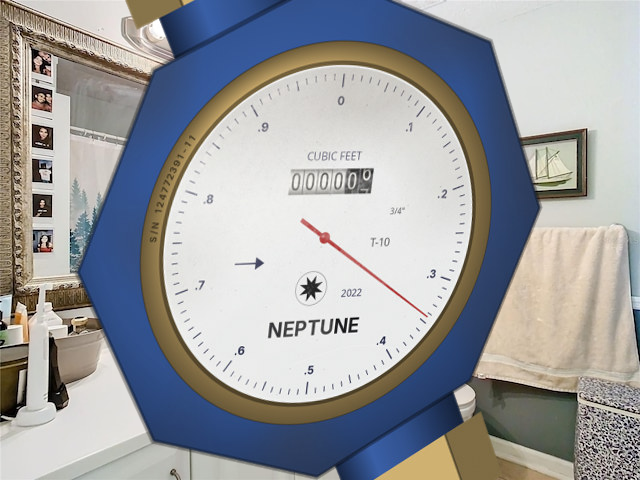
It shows 6.34 ft³
